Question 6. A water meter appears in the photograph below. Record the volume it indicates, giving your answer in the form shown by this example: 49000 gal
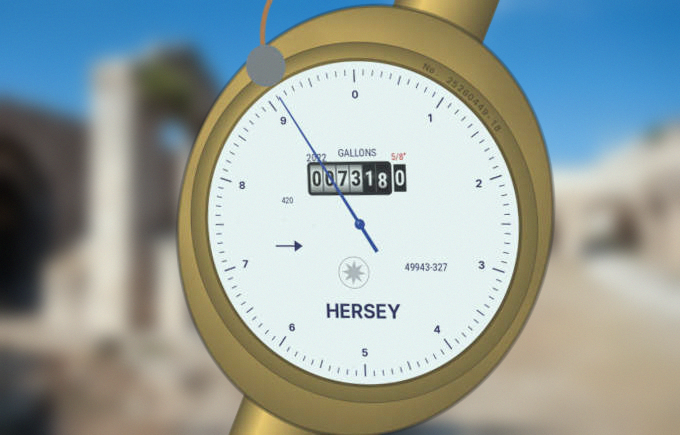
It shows 73179.1 gal
